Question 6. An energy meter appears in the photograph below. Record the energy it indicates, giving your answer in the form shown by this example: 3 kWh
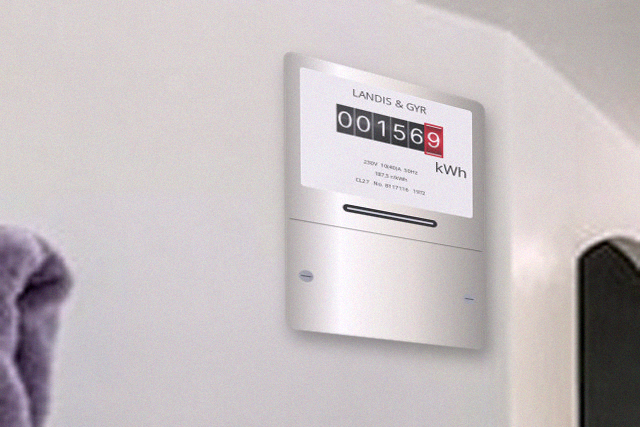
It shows 156.9 kWh
